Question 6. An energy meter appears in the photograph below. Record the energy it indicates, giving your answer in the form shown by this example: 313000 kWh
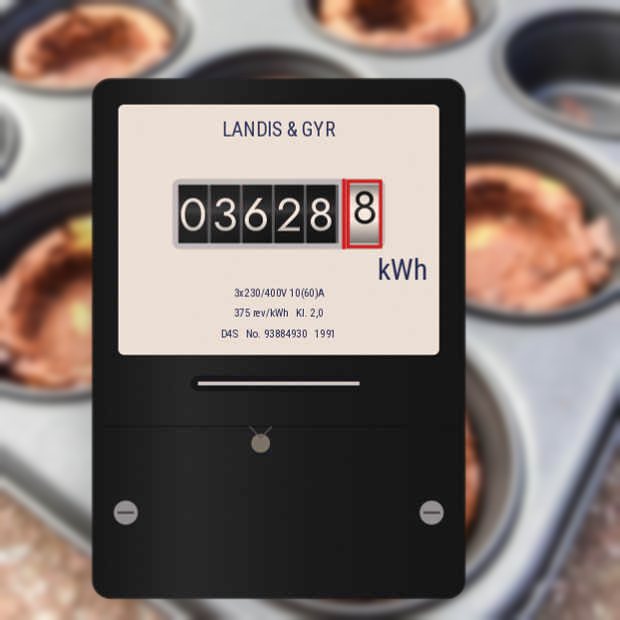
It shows 3628.8 kWh
